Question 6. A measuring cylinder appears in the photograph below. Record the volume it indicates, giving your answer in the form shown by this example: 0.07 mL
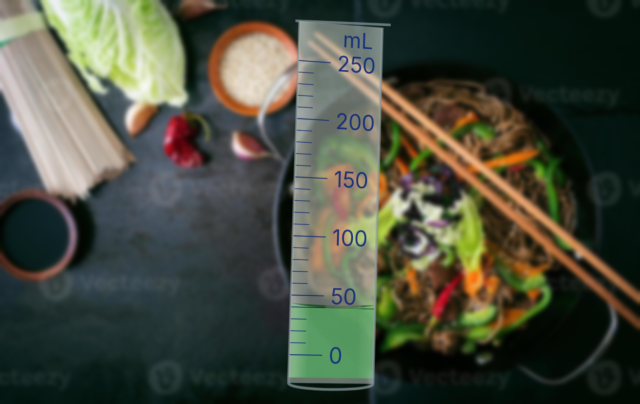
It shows 40 mL
